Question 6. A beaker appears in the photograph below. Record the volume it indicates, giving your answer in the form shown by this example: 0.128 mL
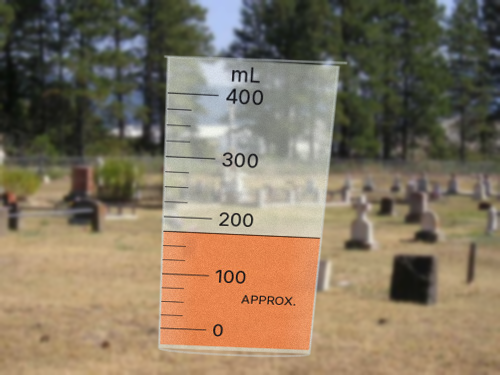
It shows 175 mL
